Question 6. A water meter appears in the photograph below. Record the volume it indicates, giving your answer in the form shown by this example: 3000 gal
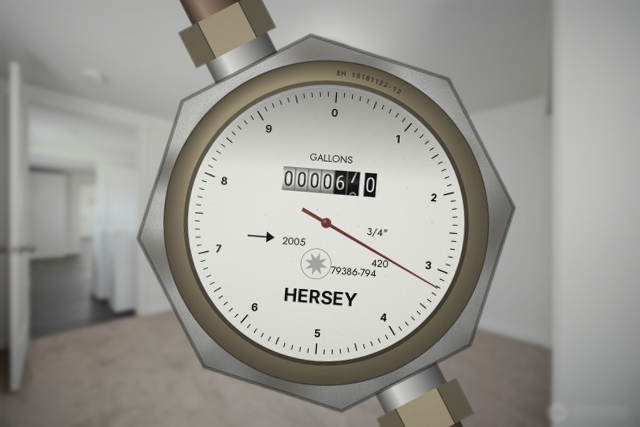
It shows 673.2 gal
